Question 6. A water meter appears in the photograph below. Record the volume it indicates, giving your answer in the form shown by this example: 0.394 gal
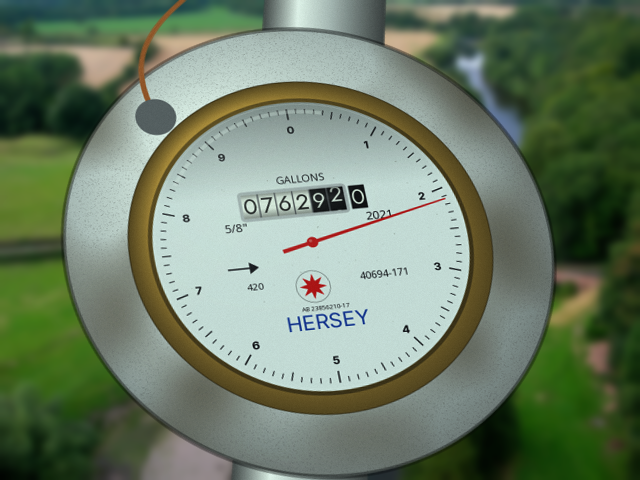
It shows 762922.1 gal
